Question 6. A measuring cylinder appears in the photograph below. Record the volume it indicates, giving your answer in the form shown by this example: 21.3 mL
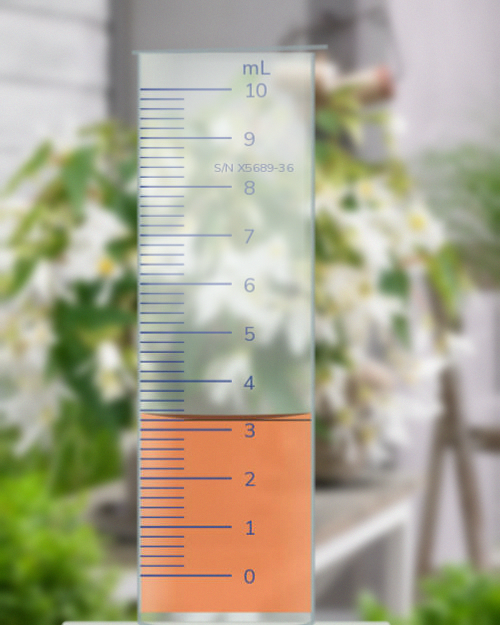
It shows 3.2 mL
